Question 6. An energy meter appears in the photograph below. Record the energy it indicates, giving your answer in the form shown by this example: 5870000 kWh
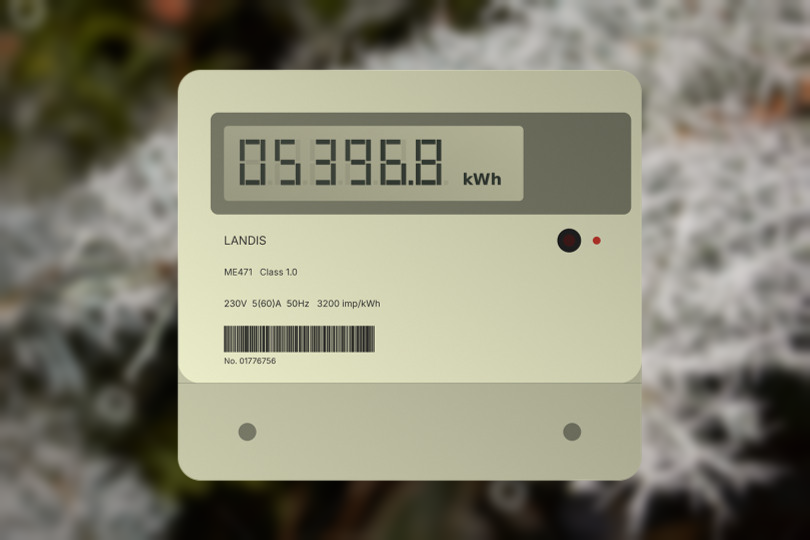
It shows 5396.8 kWh
